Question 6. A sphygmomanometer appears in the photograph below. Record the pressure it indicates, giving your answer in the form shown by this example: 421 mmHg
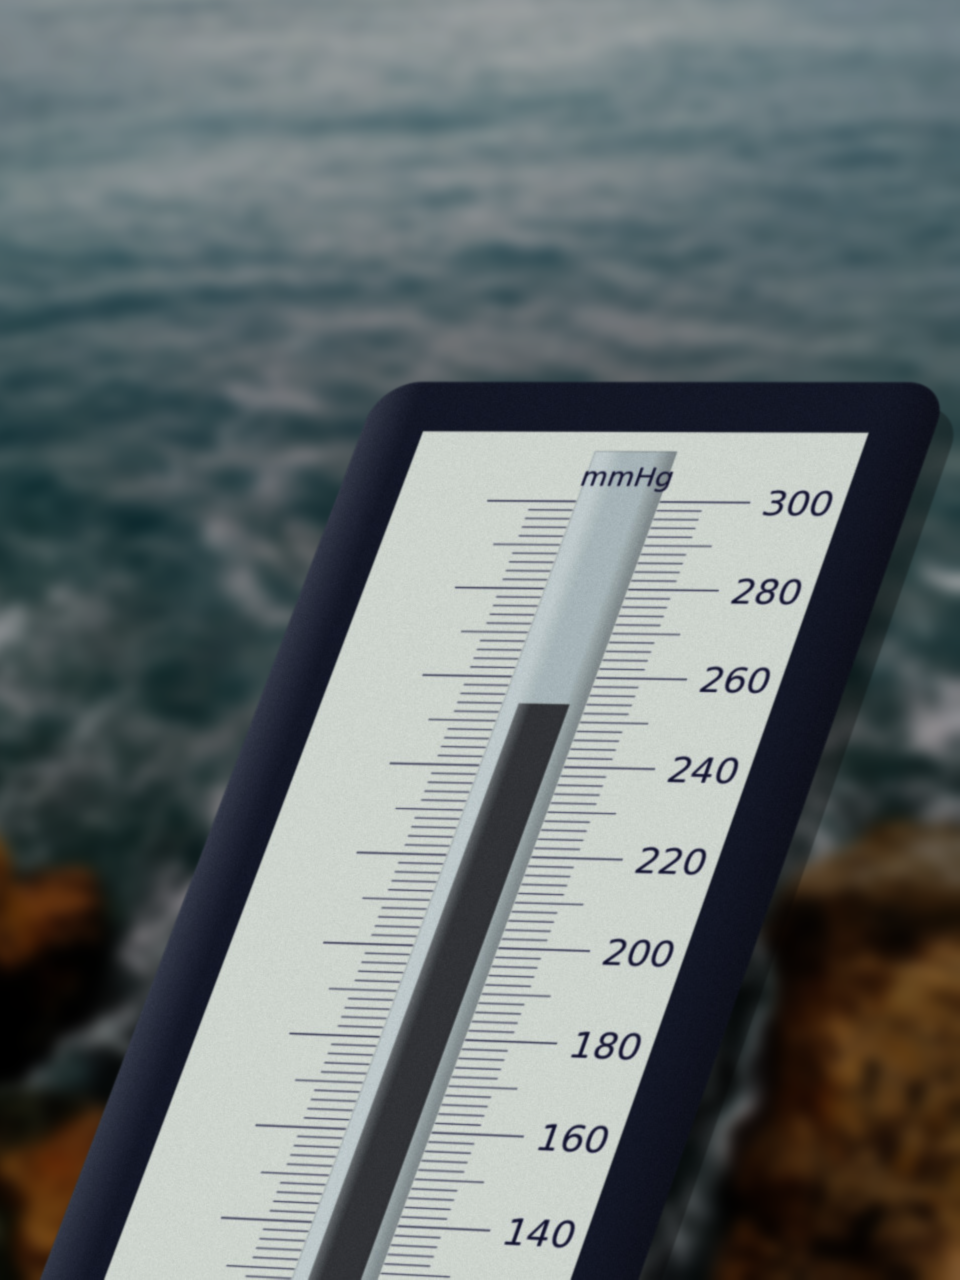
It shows 254 mmHg
